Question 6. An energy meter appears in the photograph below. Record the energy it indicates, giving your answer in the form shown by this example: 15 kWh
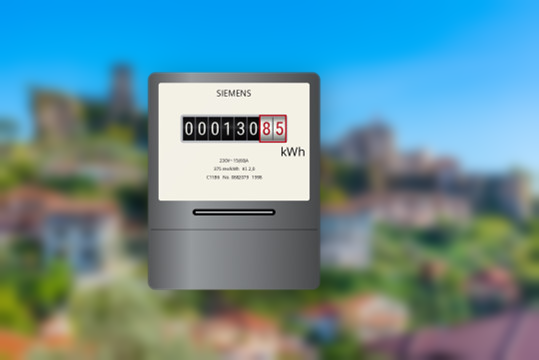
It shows 130.85 kWh
